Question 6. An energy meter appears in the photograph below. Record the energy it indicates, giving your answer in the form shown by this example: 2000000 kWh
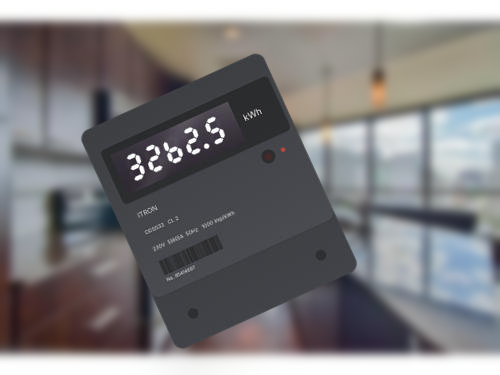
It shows 3262.5 kWh
